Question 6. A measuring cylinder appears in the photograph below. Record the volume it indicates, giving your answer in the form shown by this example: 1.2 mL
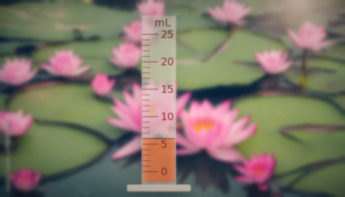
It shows 6 mL
